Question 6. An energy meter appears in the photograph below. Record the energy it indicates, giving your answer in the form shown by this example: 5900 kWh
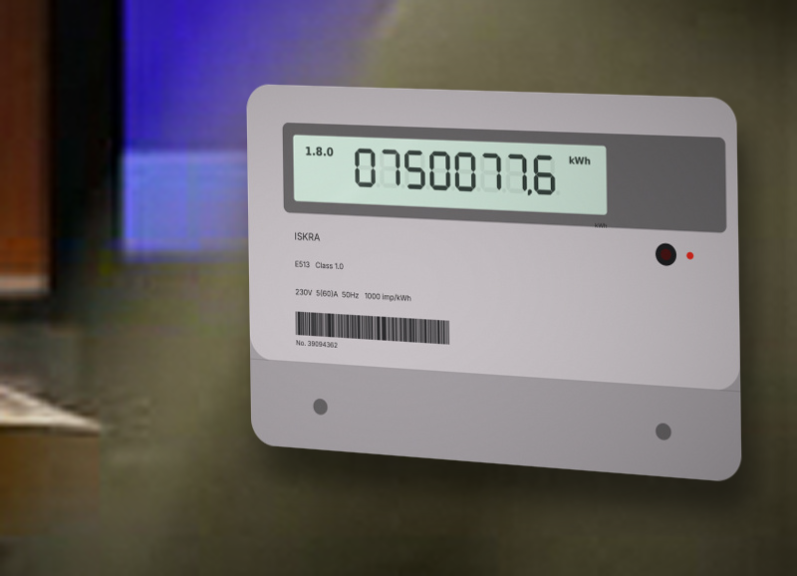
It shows 750077.6 kWh
